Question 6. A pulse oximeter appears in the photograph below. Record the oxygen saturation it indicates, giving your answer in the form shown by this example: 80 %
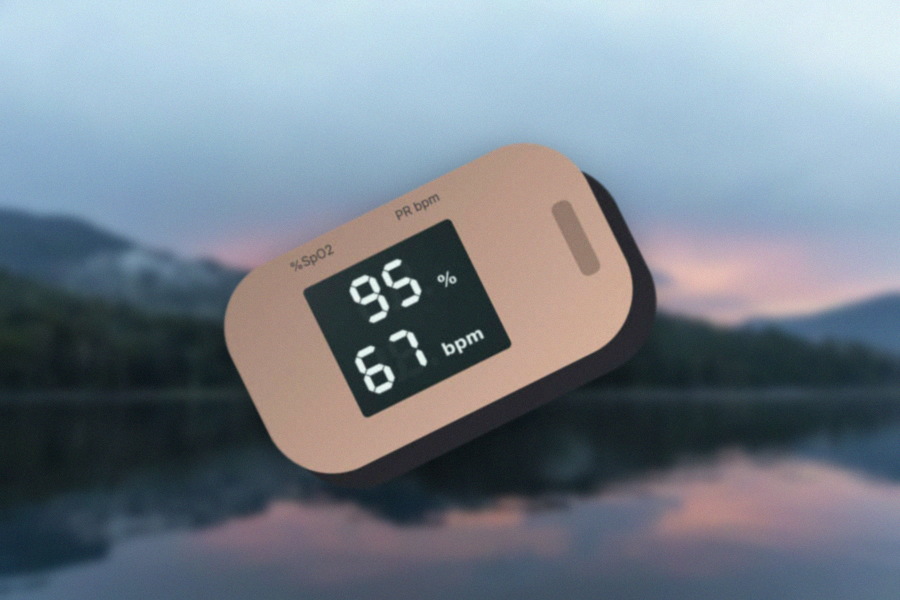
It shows 95 %
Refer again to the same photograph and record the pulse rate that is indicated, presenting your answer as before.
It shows 67 bpm
